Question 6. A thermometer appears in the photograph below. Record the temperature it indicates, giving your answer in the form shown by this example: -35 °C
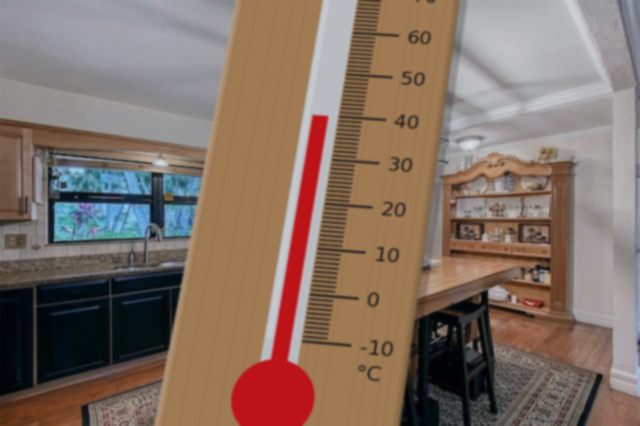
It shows 40 °C
